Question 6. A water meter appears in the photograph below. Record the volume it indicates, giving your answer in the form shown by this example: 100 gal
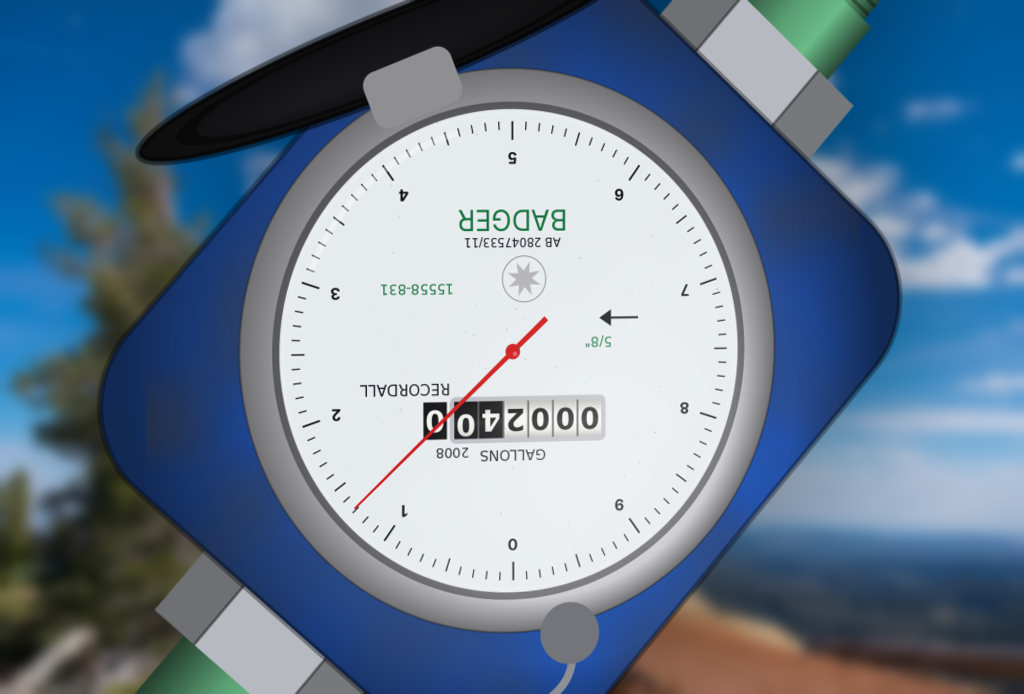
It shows 2401.3 gal
